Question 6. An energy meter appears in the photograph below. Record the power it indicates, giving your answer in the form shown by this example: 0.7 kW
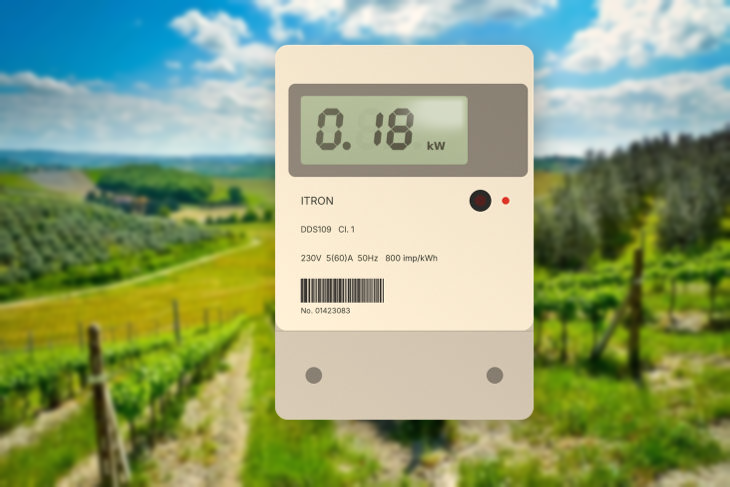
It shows 0.18 kW
